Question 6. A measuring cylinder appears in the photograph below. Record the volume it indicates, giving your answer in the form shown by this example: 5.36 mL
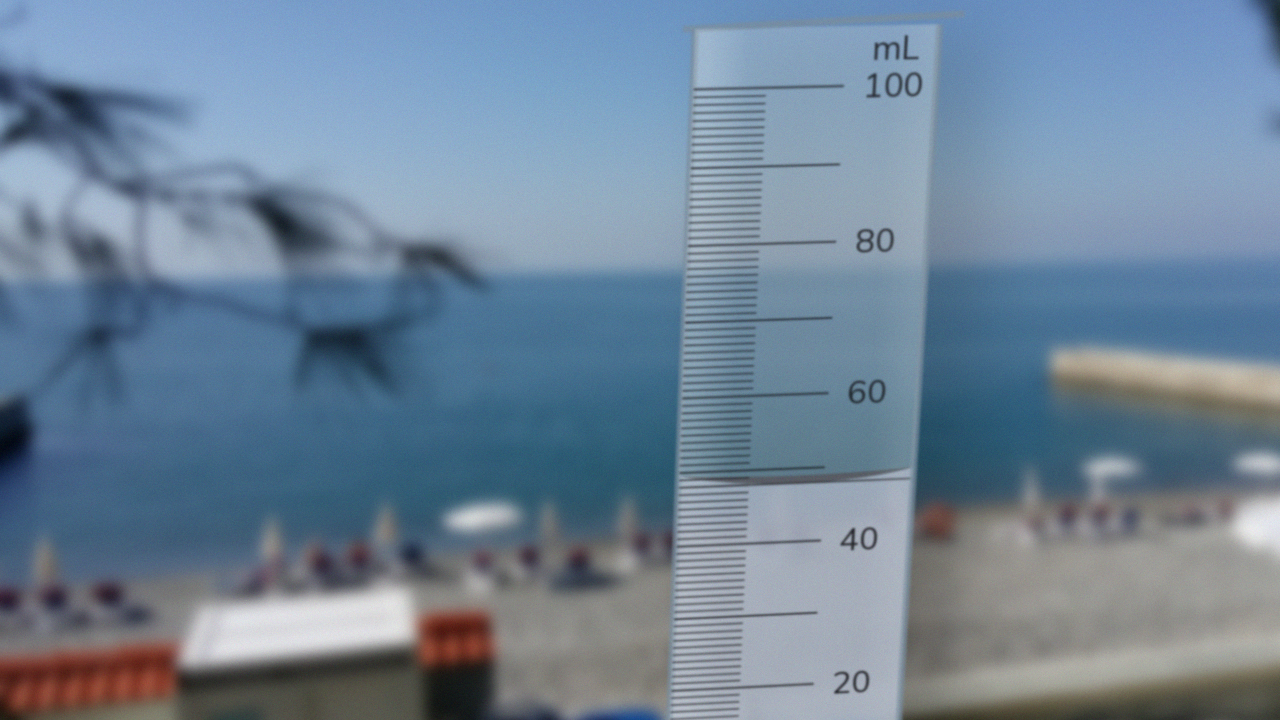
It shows 48 mL
